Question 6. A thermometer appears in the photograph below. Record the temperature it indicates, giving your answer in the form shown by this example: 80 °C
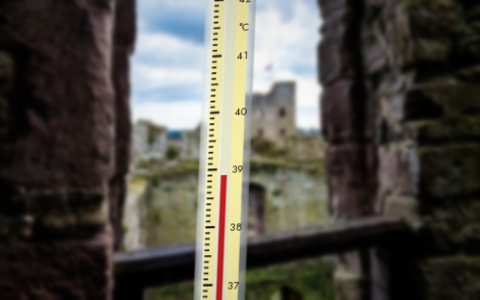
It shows 38.9 °C
